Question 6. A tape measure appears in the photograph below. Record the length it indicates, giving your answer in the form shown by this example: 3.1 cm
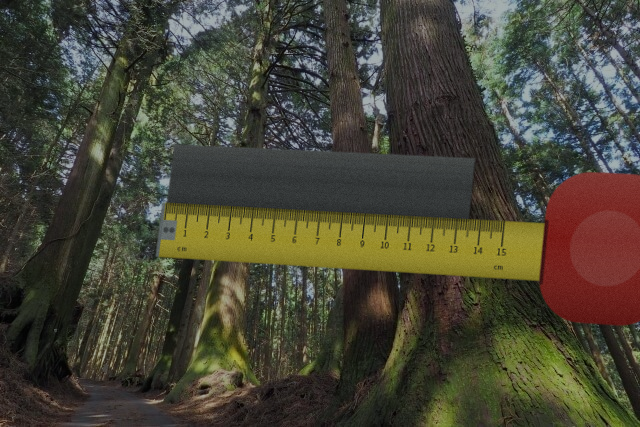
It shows 13.5 cm
